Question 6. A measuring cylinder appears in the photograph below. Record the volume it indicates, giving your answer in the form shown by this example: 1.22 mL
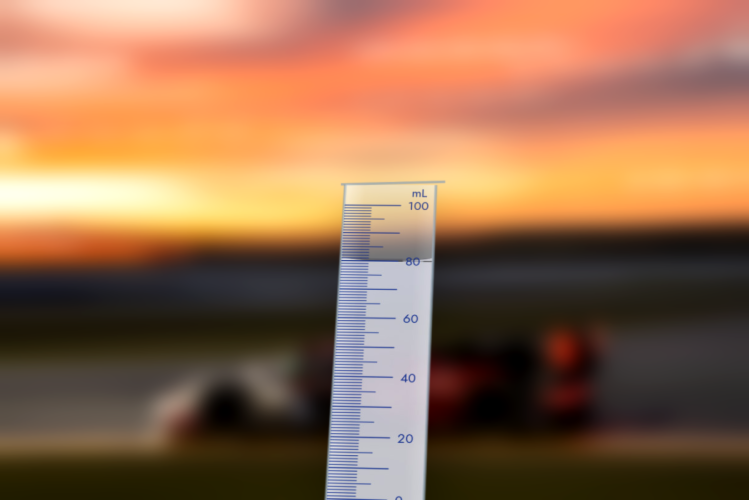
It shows 80 mL
